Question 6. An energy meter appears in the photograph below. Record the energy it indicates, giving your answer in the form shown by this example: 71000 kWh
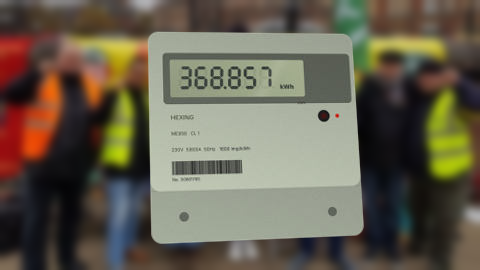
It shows 368.857 kWh
